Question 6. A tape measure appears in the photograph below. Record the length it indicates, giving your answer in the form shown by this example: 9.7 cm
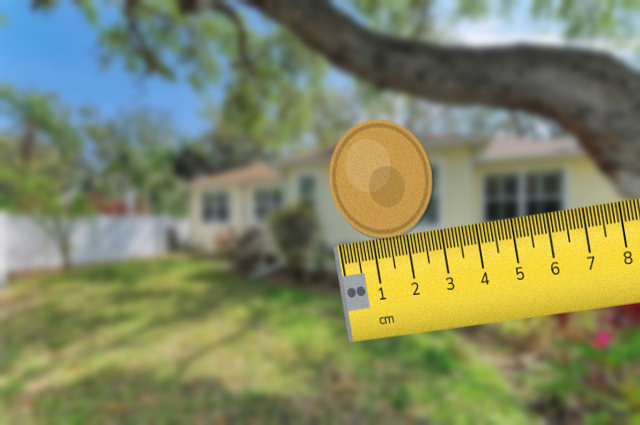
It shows 3 cm
